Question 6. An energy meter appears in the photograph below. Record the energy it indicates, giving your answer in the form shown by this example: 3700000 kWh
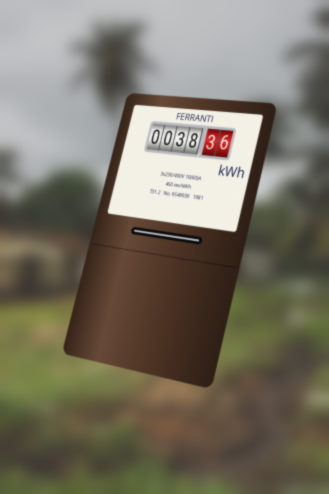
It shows 38.36 kWh
